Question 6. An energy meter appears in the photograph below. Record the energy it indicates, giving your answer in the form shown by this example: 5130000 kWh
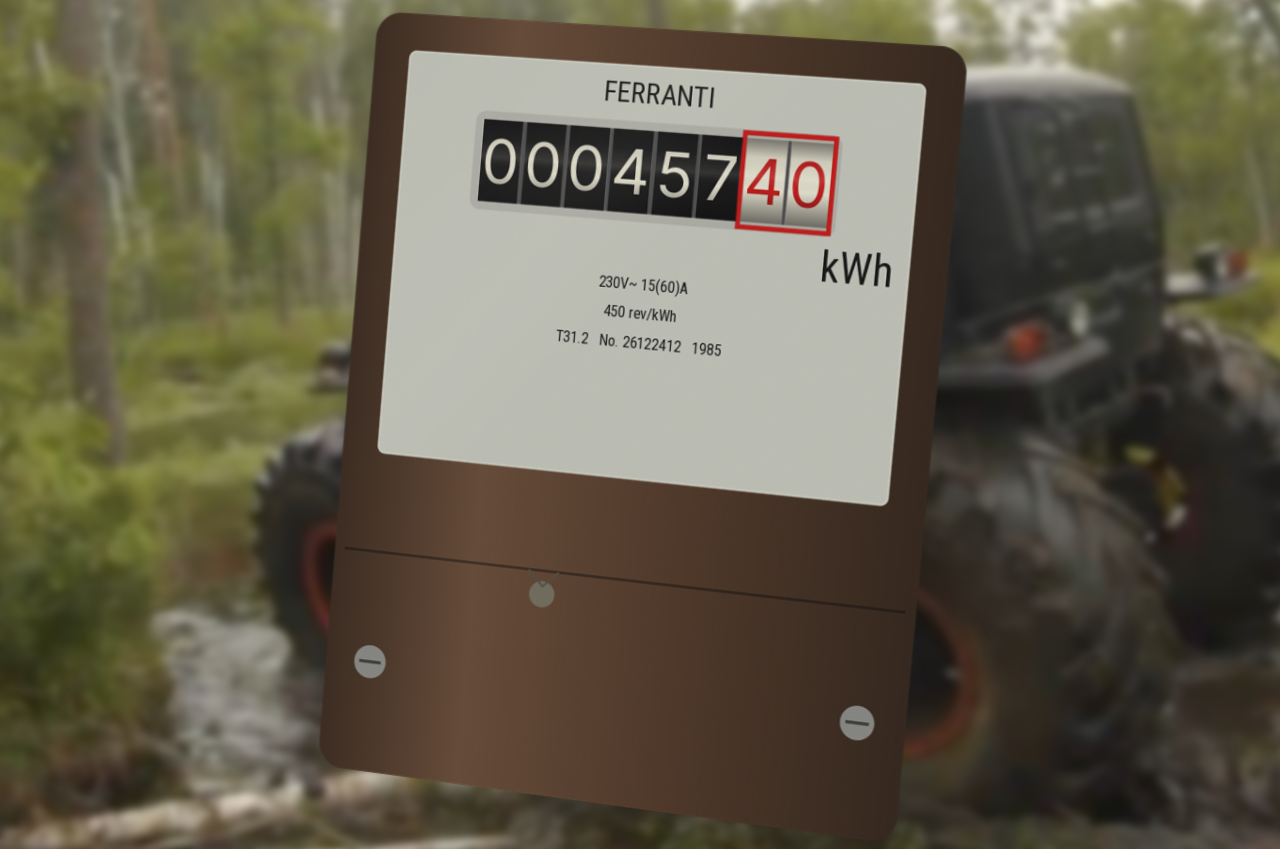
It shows 457.40 kWh
